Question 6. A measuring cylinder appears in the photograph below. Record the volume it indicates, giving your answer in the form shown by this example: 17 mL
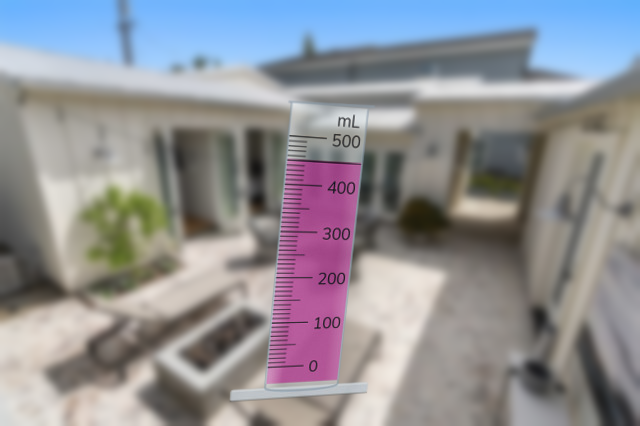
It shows 450 mL
